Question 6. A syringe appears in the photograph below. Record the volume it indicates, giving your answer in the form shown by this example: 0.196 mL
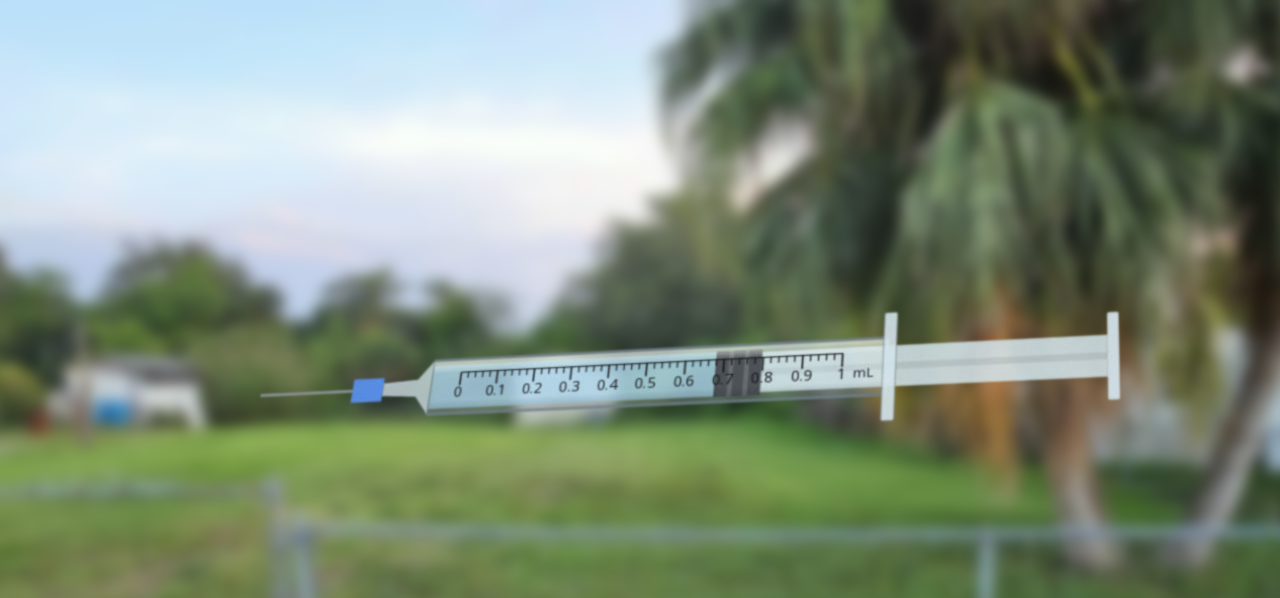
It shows 0.68 mL
